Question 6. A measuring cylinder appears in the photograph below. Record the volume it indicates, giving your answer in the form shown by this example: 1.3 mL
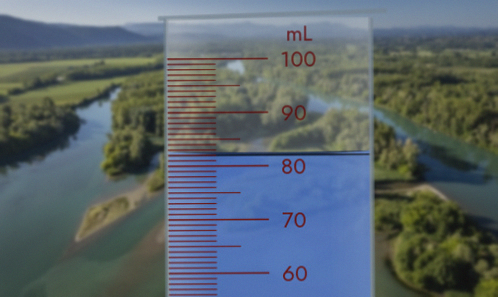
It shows 82 mL
